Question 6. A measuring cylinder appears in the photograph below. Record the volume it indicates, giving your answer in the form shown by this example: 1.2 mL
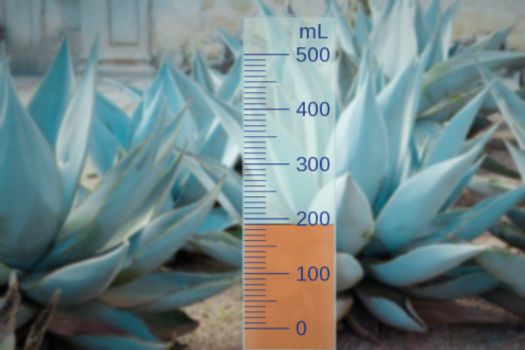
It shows 190 mL
